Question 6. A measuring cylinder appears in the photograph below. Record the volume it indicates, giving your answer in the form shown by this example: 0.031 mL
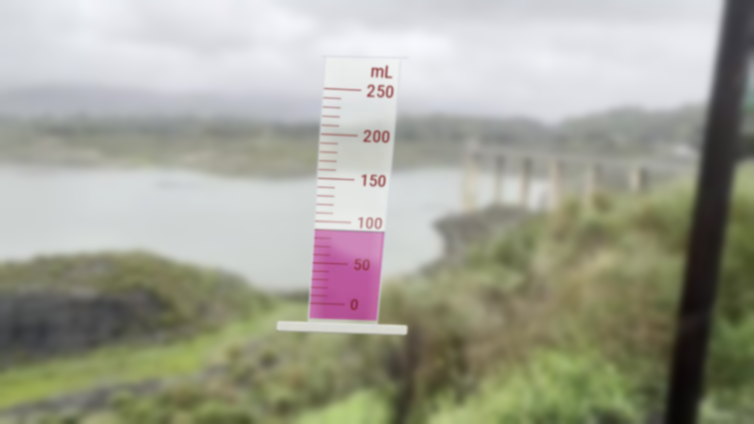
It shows 90 mL
